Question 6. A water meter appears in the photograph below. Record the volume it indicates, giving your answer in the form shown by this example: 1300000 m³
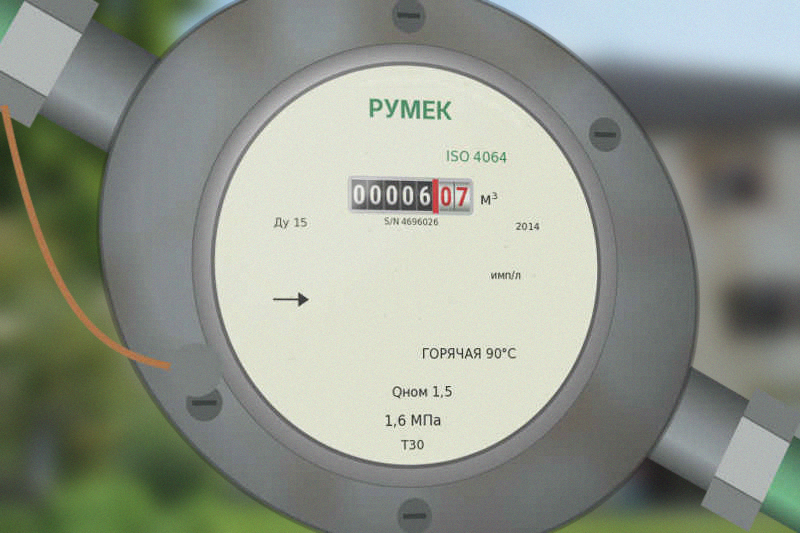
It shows 6.07 m³
